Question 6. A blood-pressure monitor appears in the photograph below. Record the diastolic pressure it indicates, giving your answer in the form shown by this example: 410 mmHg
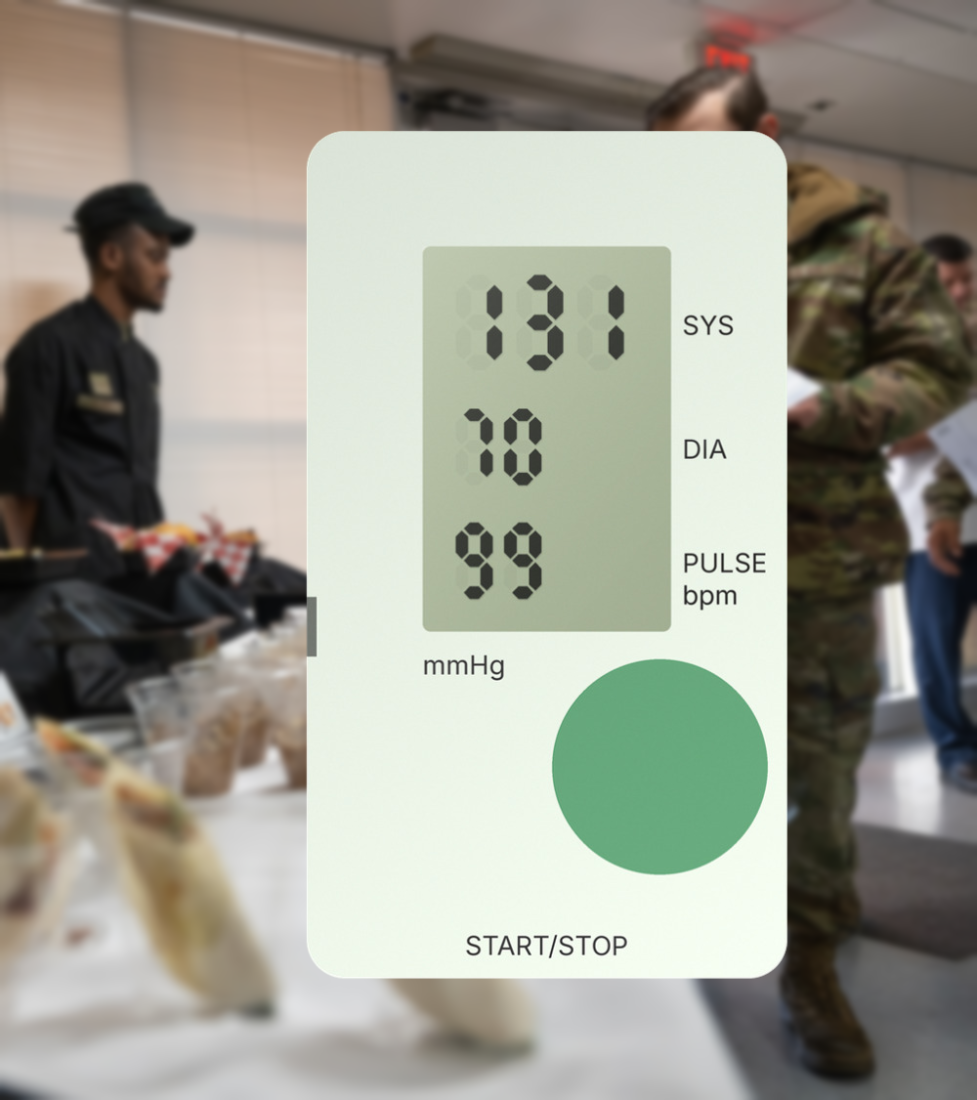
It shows 70 mmHg
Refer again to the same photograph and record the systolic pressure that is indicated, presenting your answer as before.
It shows 131 mmHg
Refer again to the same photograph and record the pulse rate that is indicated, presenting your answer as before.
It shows 99 bpm
